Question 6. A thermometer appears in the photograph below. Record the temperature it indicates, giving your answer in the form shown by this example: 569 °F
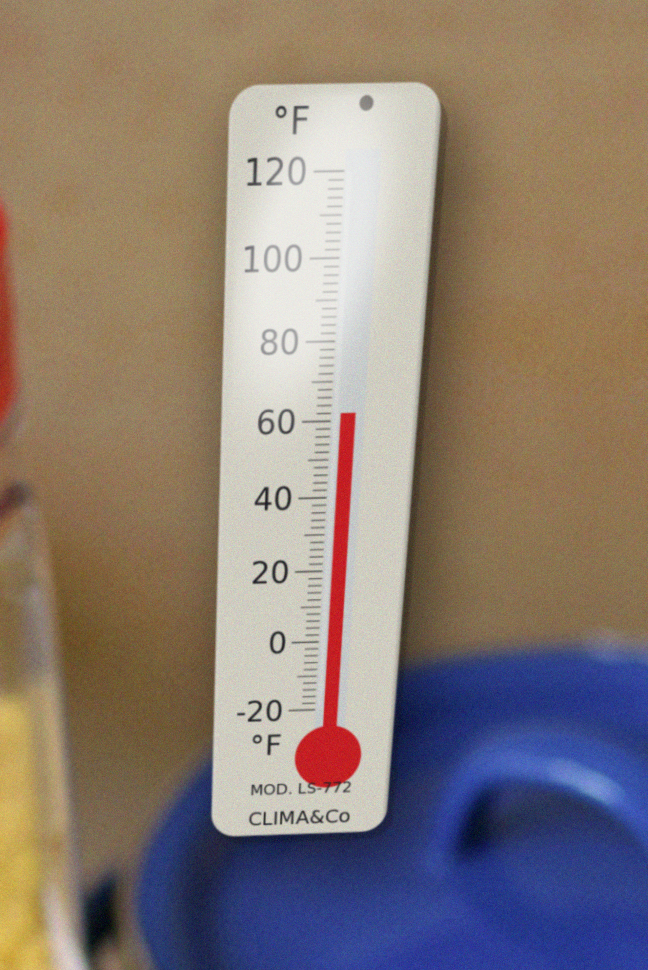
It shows 62 °F
